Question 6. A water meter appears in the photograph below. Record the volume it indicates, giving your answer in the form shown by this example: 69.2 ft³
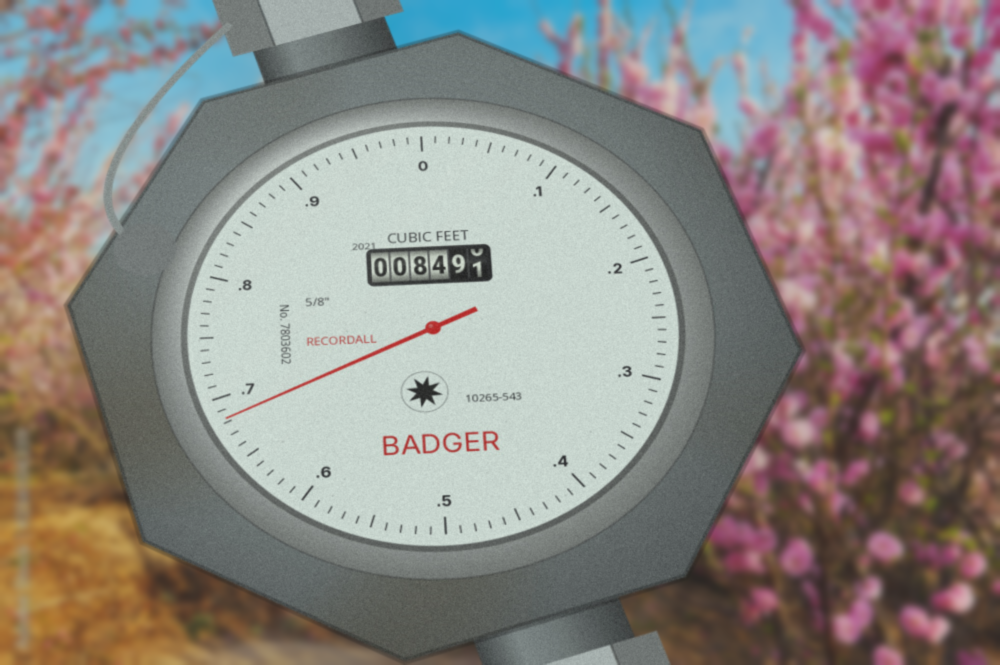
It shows 8490.68 ft³
